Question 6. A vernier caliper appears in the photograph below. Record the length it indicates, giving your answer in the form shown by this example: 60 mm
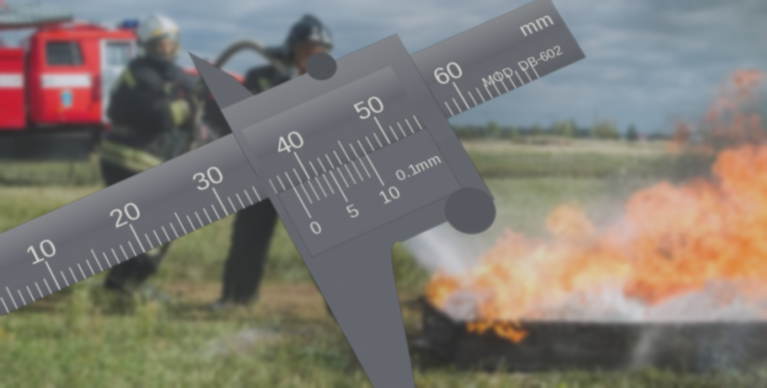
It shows 38.0 mm
